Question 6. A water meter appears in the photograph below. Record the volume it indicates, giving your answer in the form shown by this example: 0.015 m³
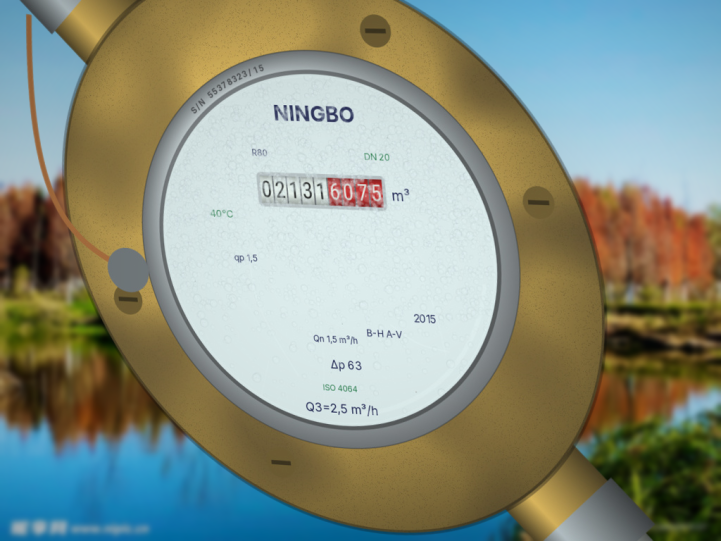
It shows 2131.6075 m³
